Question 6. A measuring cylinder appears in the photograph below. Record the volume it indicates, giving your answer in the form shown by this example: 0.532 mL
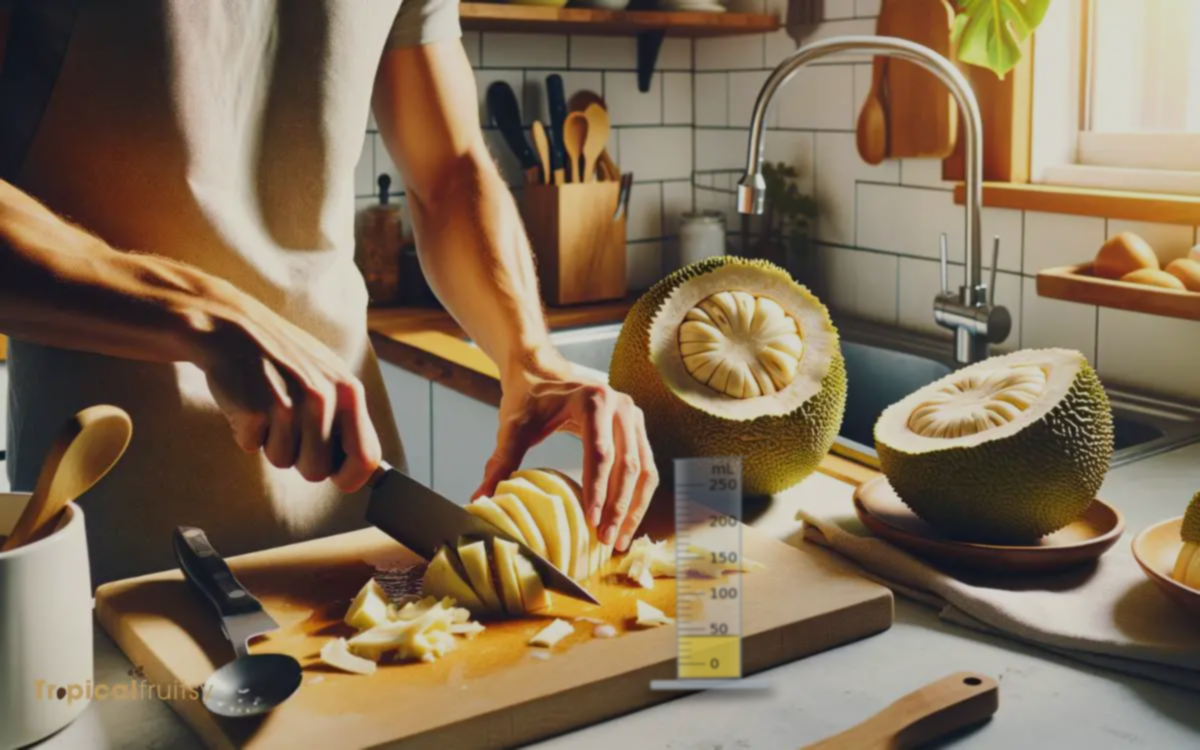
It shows 40 mL
